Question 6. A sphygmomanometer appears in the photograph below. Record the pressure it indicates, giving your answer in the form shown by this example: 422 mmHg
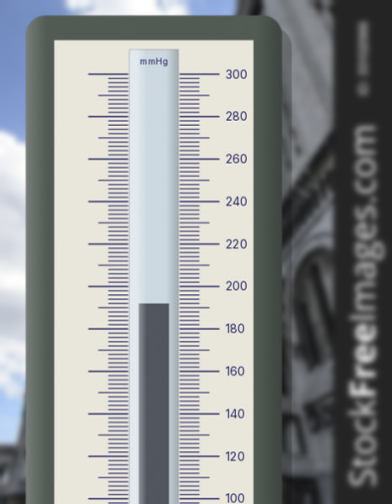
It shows 192 mmHg
